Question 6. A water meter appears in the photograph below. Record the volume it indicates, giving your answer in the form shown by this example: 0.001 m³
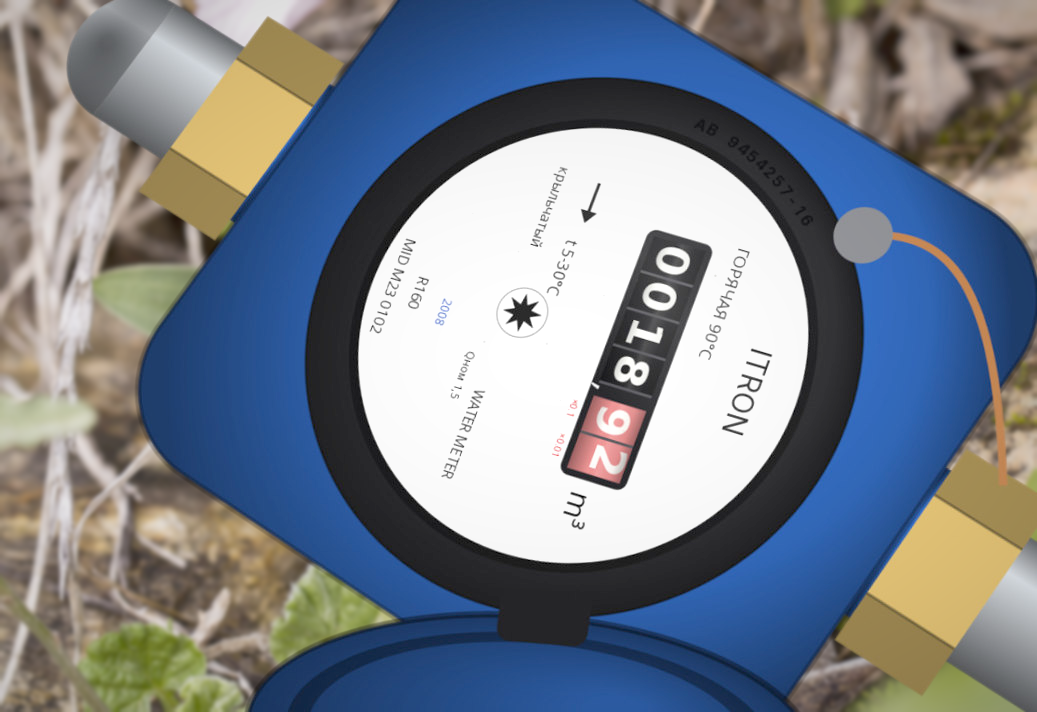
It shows 18.92 m³
